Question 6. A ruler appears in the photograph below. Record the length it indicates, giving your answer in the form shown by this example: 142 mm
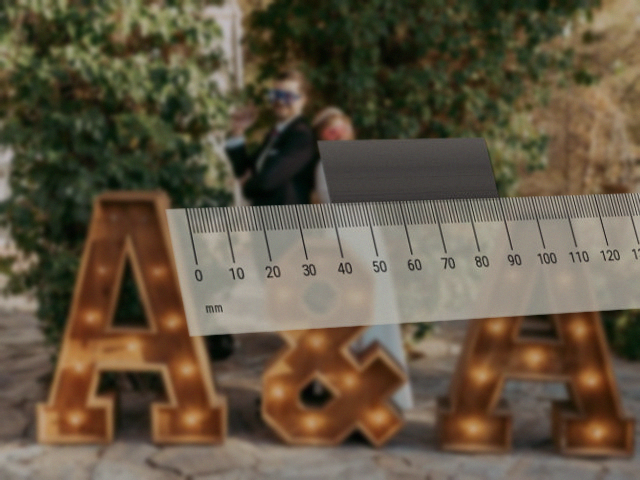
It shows 50 mm
